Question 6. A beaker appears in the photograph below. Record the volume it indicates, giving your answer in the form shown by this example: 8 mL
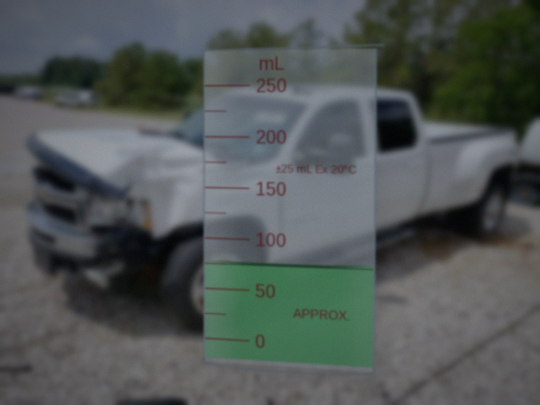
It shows 75 mL
